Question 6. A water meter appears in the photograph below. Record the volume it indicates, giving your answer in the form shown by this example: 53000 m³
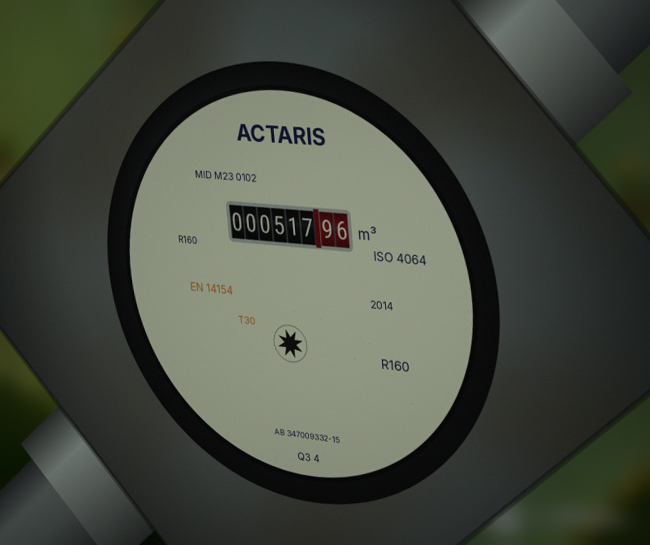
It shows 517.96 m³
